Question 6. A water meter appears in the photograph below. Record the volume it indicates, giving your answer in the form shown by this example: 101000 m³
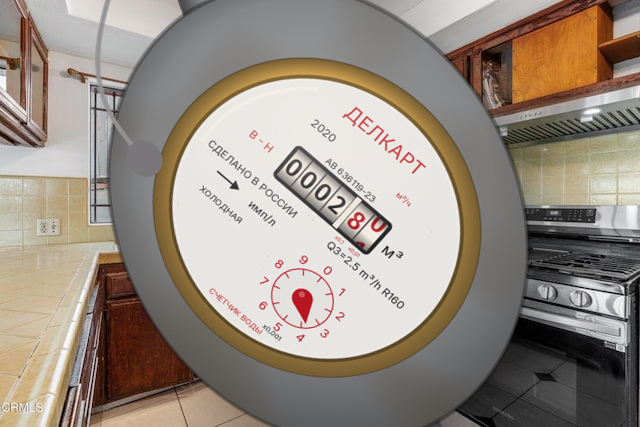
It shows 2.803 m³
